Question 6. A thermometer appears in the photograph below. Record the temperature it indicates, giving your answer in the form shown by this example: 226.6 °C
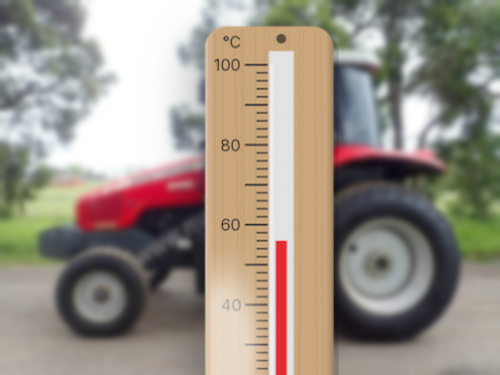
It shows 56 °C
